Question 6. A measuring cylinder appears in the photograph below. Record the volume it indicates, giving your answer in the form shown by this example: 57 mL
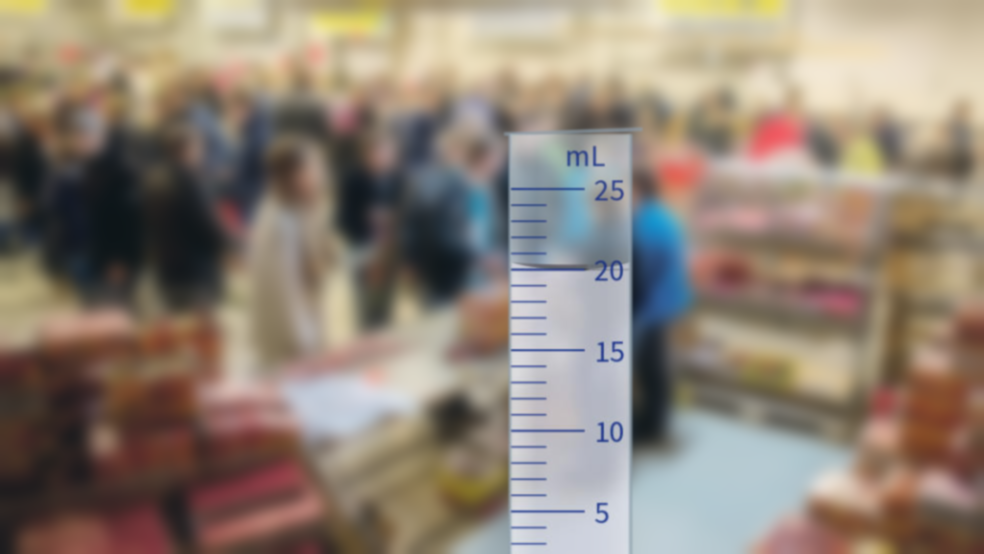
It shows 20 mL
